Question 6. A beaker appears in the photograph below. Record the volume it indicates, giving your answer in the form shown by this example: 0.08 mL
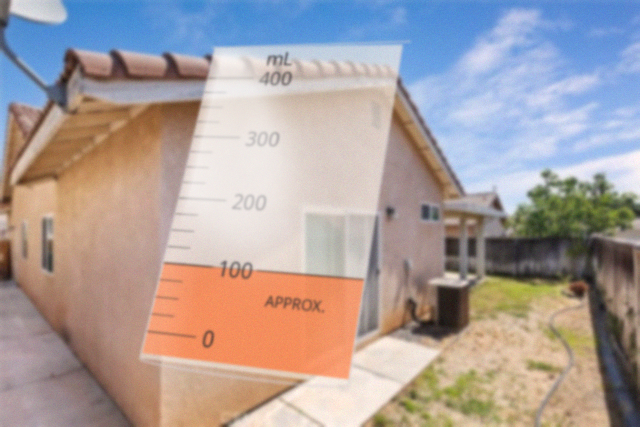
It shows 100 mL
